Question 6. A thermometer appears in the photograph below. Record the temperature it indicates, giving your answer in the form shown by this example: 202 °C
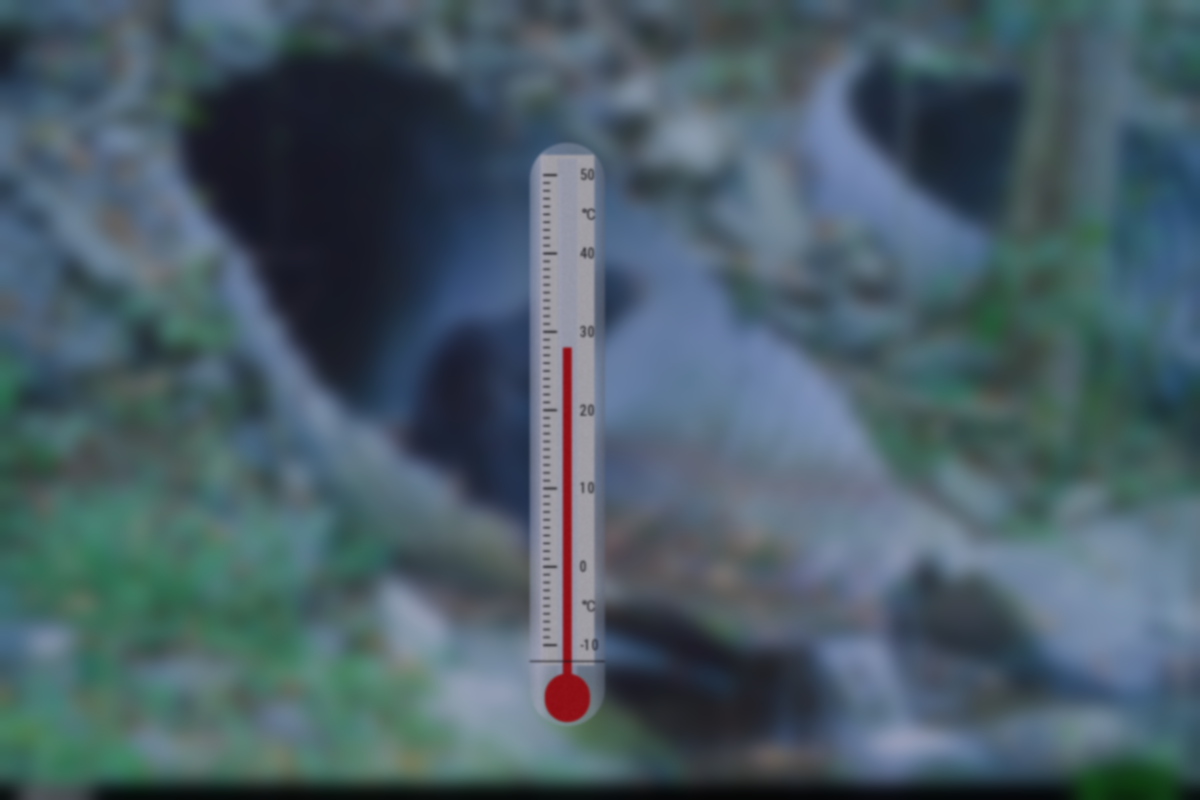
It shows 28 °C
